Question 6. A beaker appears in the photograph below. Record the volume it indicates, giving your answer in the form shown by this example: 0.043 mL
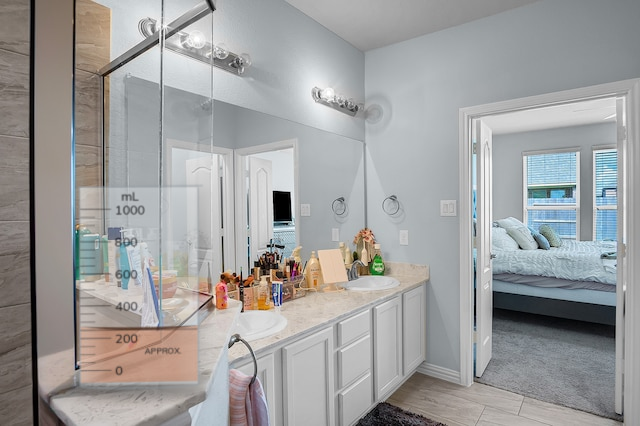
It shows 250 mL
